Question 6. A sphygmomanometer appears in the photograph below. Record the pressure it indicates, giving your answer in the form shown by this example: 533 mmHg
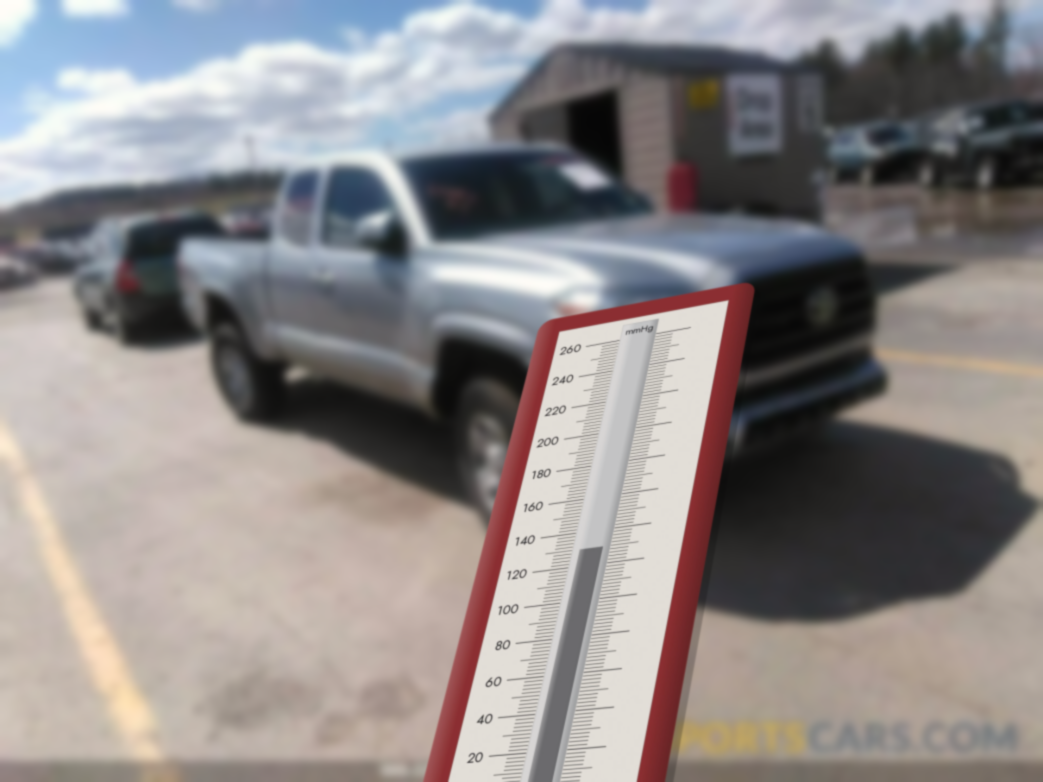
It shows 130 mmHg
